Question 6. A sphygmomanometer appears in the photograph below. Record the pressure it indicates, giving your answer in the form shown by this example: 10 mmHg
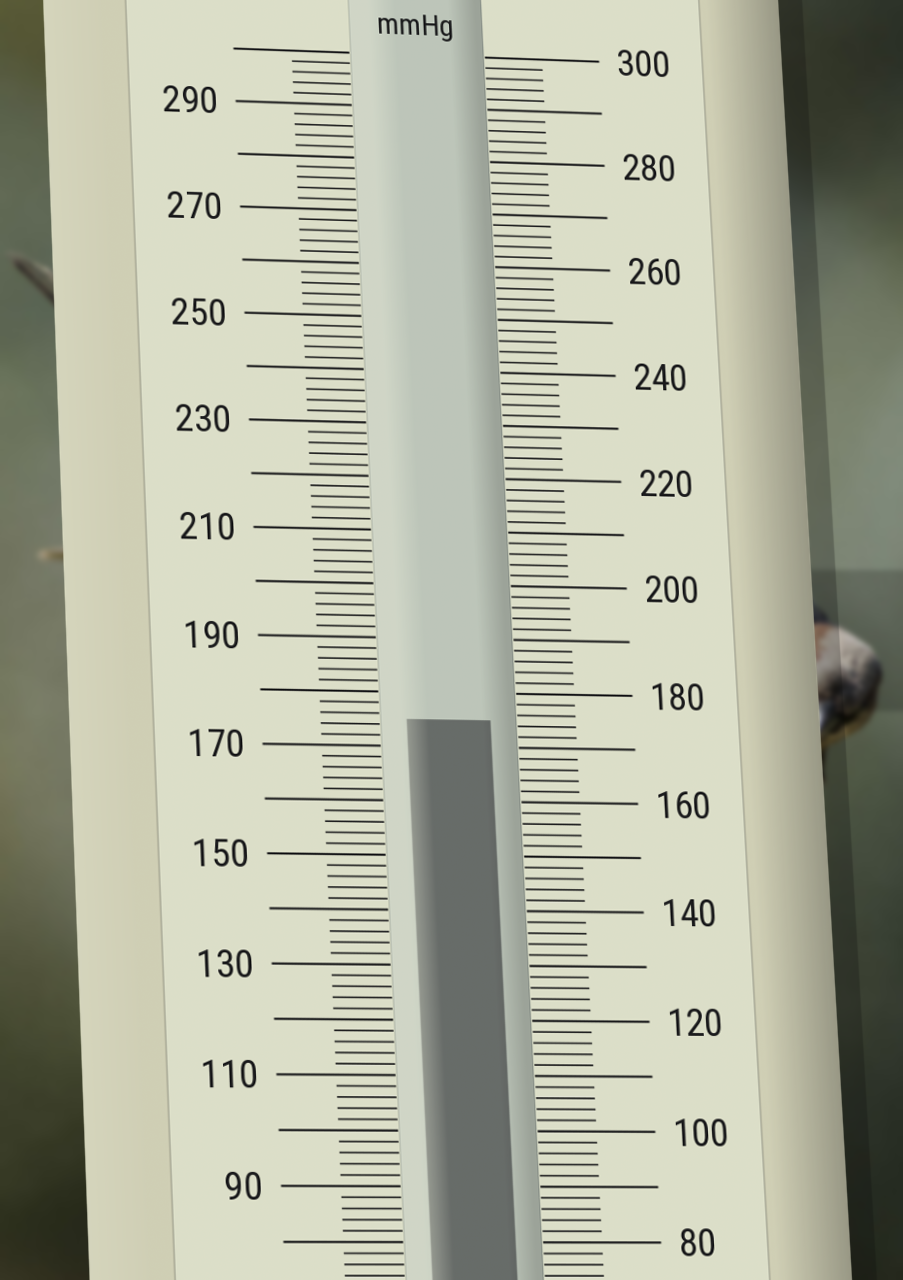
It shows 175 mmHg
